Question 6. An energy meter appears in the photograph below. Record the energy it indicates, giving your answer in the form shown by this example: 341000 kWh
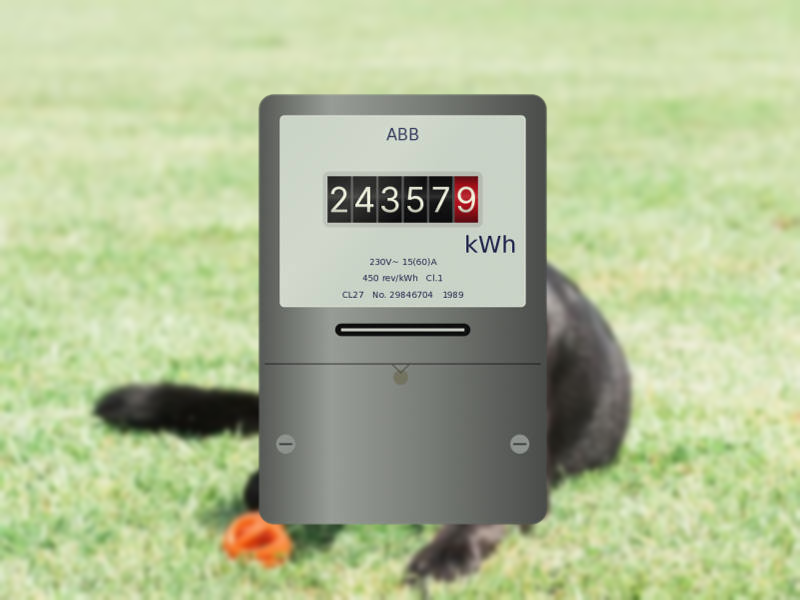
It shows 24357.9 kWh
